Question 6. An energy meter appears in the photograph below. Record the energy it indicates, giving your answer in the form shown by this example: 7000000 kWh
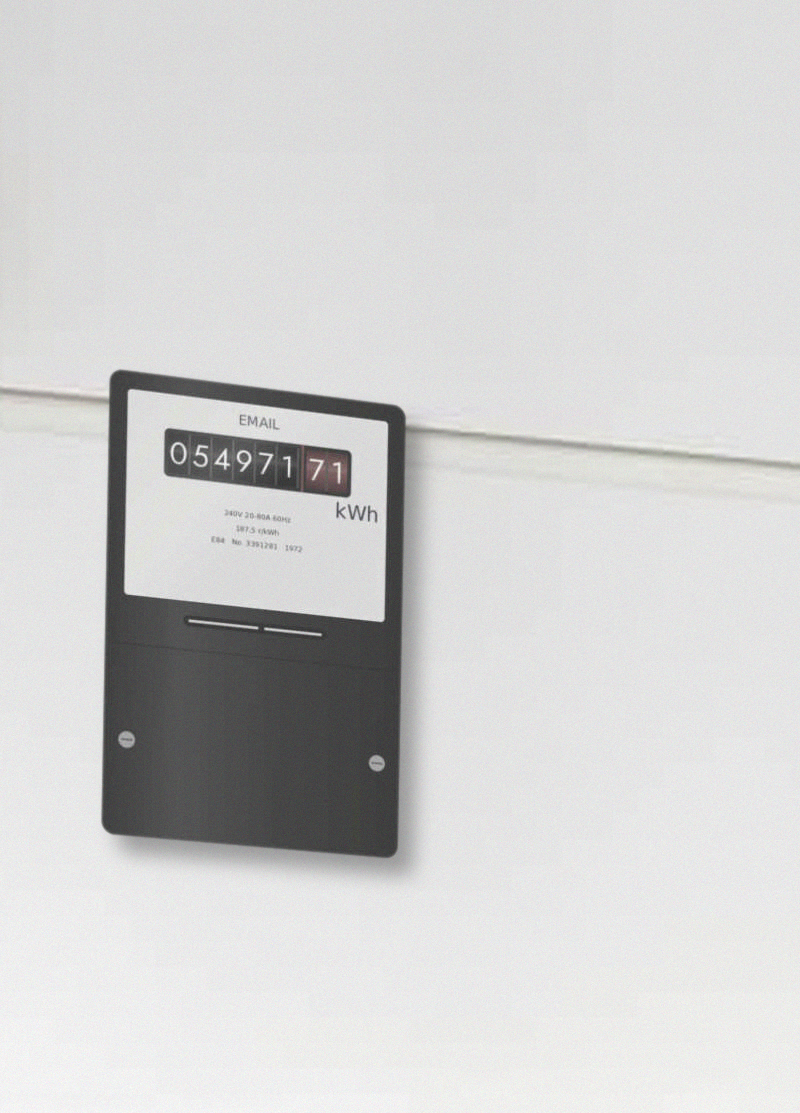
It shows 54971.71 kWh
